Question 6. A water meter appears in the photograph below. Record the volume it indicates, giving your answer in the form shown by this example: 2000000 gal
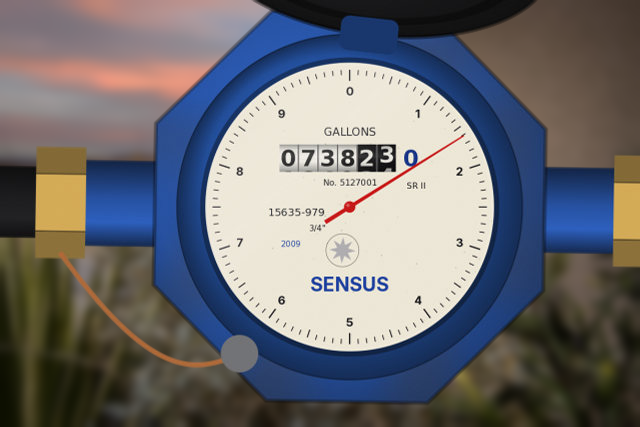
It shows 738231.6 gal
